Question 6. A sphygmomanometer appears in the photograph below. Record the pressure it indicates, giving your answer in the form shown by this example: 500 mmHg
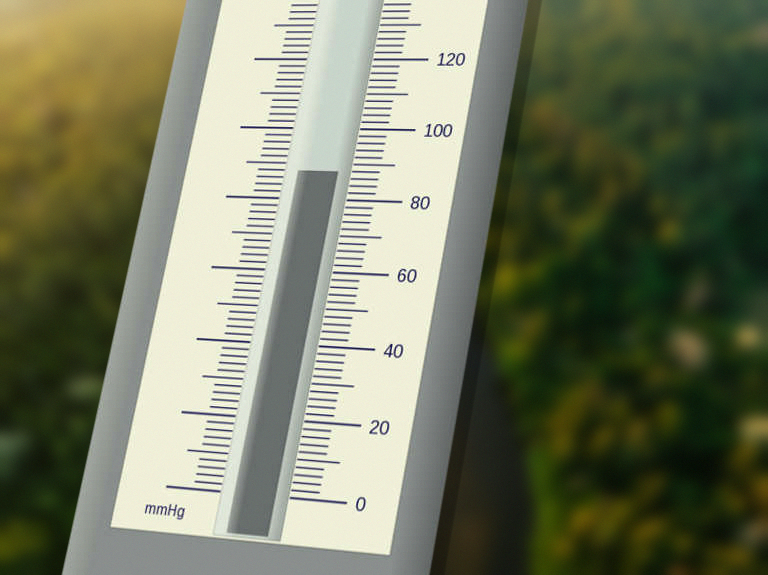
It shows 88 mmHg
